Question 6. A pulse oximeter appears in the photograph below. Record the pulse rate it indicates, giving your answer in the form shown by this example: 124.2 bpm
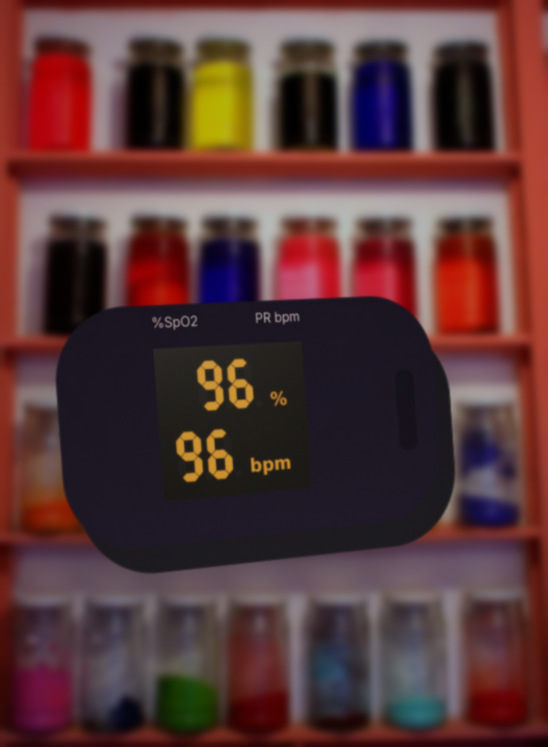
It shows 96 bpm
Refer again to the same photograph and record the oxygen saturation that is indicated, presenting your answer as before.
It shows 96 %
